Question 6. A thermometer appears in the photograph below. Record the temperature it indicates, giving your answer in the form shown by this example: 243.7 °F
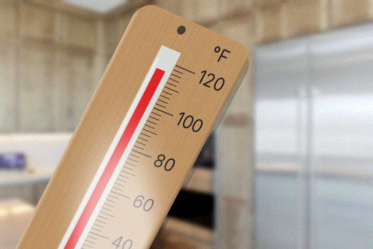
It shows 116 °F
